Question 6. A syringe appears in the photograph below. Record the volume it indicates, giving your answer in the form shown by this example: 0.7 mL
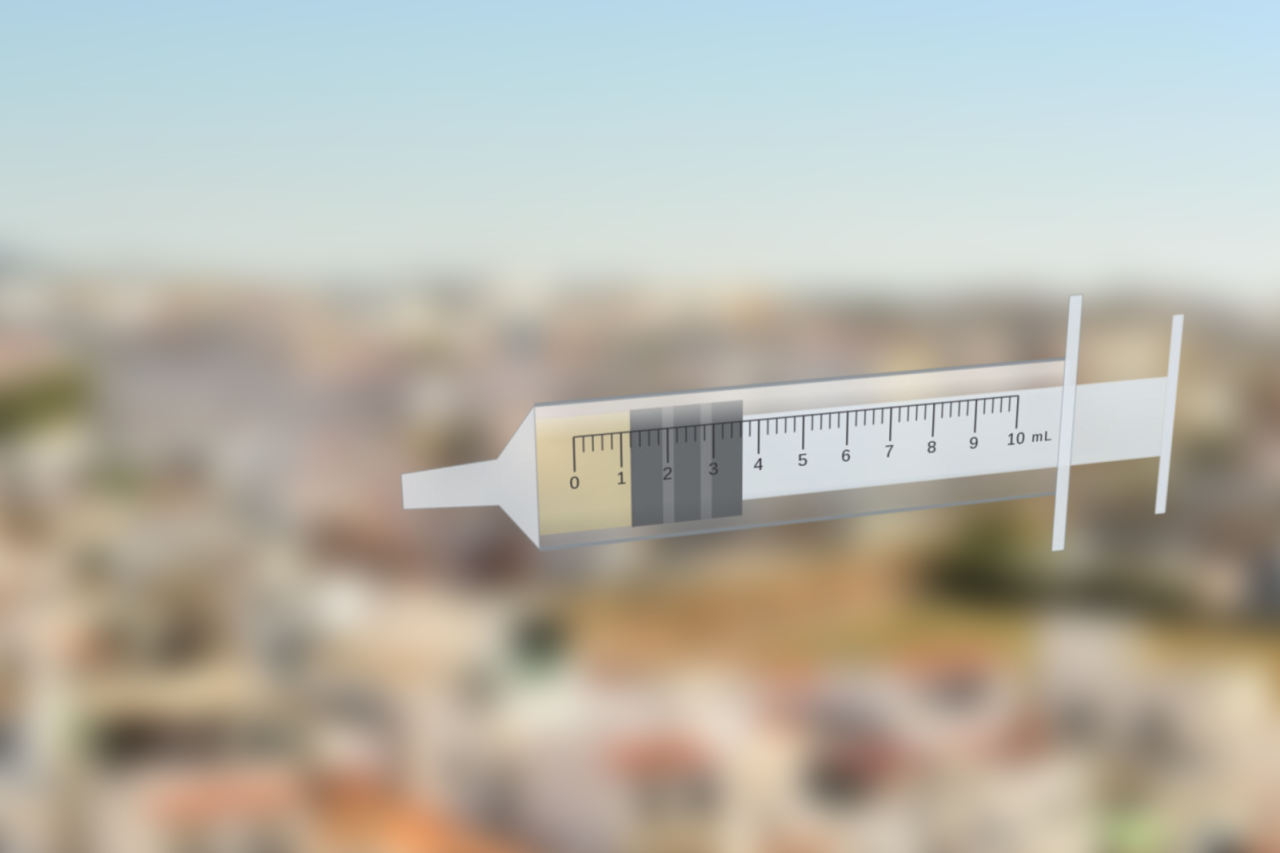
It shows 1.2 mL
